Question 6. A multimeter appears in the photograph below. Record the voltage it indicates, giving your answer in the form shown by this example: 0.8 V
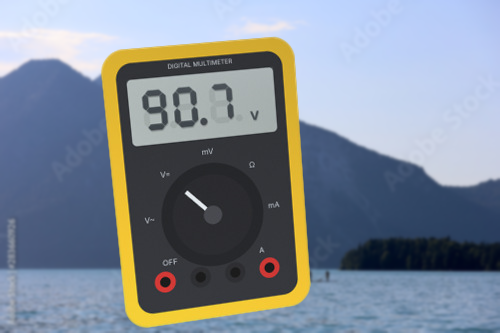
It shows 90.7 V
